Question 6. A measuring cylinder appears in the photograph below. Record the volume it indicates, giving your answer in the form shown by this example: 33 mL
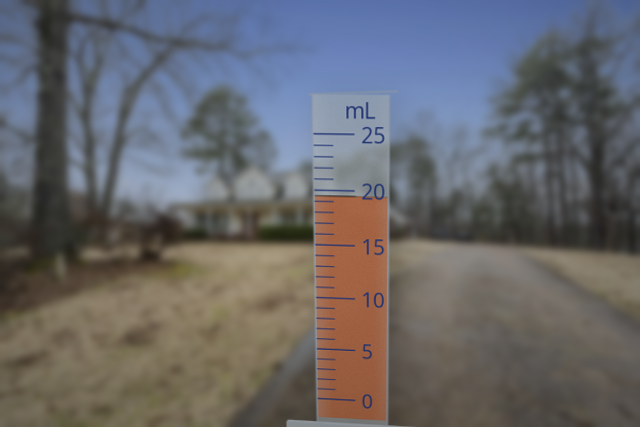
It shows 19.5 mL
